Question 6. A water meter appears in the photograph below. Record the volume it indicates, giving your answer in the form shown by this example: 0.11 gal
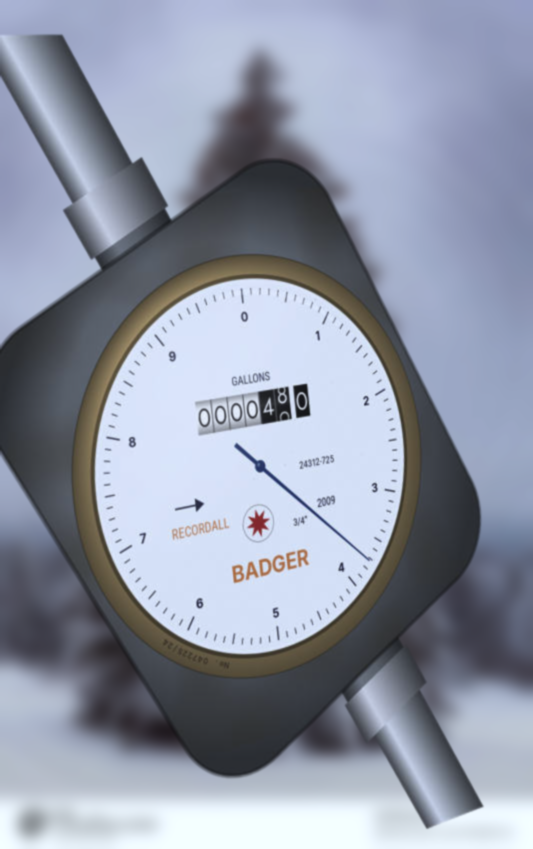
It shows 483.7 gal
